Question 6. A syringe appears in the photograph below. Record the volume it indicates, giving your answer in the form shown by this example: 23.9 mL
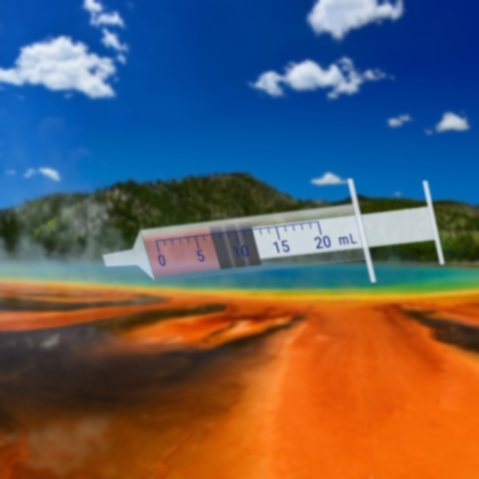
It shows 7 mL
